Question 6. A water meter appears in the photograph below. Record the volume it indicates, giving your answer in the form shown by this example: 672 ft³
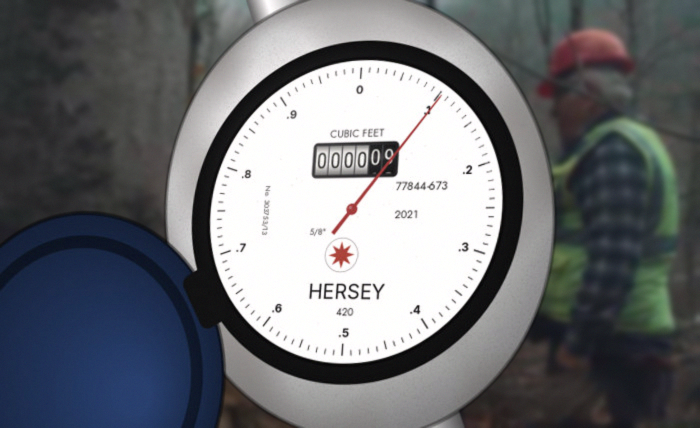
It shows 9.10 ft³
